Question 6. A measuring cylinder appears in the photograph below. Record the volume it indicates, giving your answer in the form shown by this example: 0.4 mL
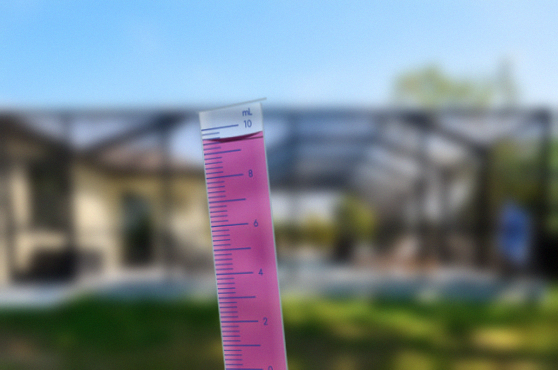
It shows 9.4 mL
